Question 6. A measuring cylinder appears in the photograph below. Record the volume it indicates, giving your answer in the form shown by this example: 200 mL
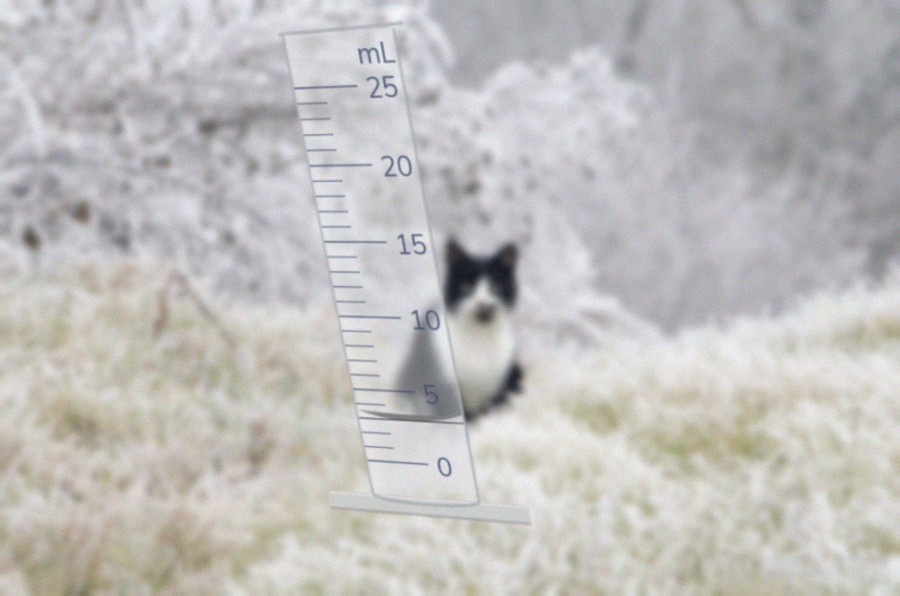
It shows 3 mL
